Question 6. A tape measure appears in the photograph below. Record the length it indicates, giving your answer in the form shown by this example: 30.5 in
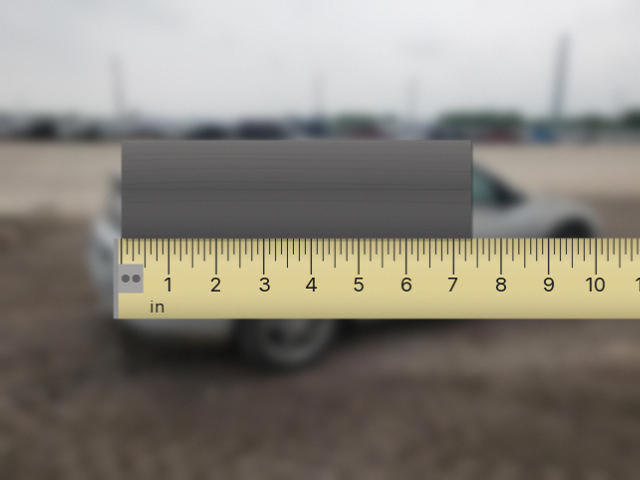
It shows 7.375 in
